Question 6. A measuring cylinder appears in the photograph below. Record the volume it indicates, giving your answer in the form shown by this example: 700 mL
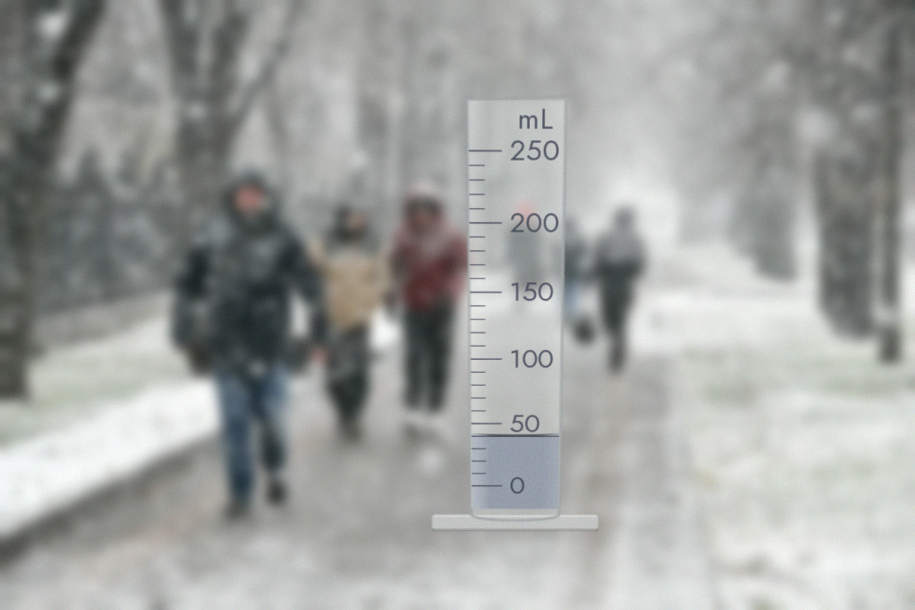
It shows 40 mL
